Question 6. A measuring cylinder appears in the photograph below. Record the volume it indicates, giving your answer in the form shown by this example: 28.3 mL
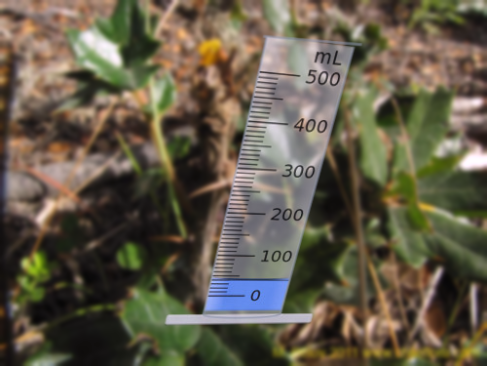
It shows 40 mL
